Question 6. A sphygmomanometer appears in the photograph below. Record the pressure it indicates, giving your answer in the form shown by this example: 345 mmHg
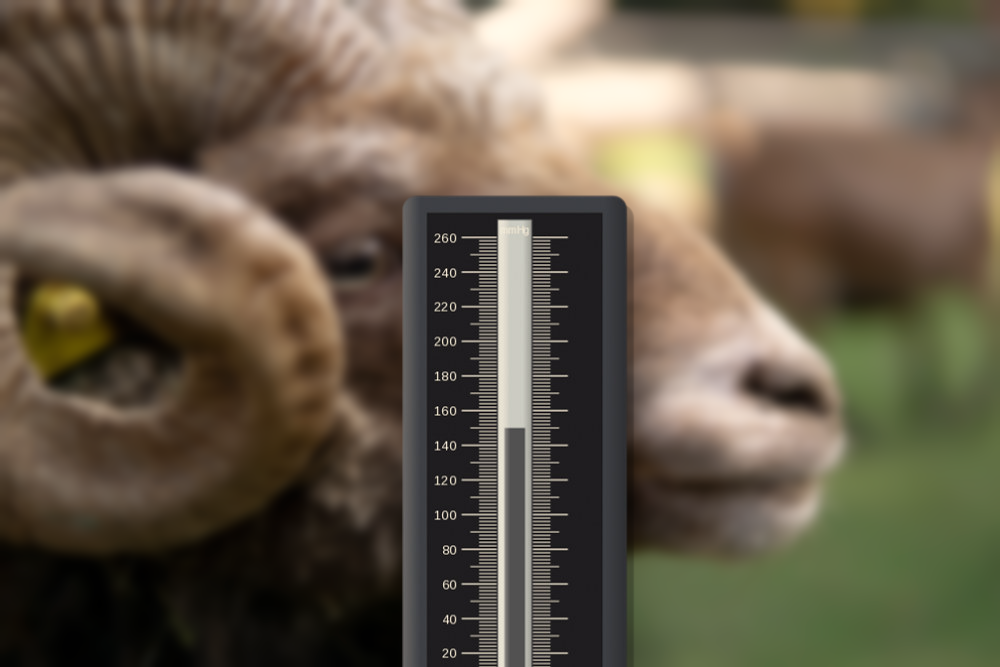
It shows 150 mmHg
